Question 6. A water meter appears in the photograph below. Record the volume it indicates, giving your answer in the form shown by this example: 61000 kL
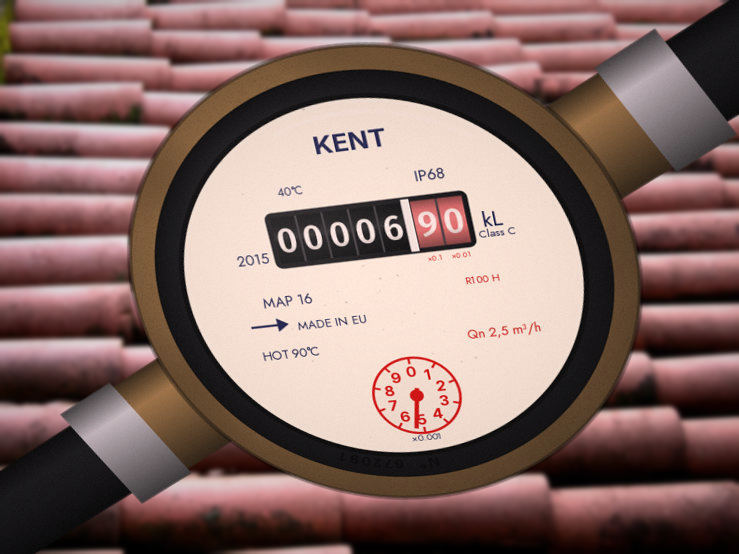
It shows 6.905 kL
